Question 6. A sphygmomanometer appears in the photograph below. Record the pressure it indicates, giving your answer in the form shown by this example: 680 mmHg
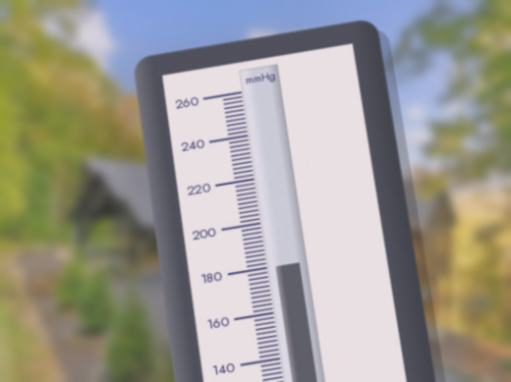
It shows 180 mmHg
